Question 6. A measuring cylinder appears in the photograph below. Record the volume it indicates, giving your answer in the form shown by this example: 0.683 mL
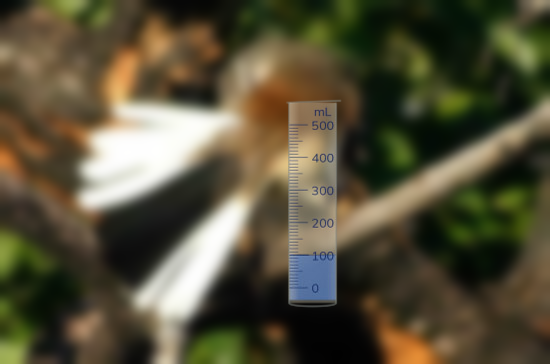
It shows 100 mL
